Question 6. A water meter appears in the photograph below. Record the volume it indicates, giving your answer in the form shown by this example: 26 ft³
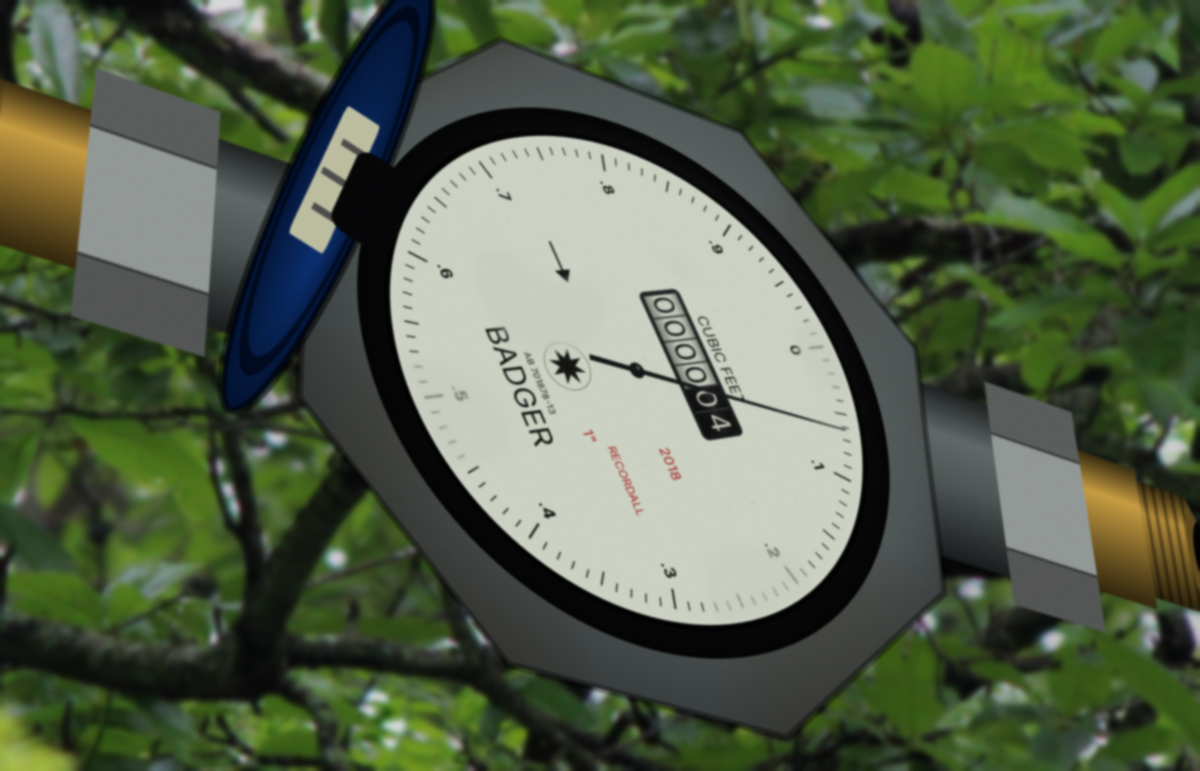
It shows 4.06 ft³
